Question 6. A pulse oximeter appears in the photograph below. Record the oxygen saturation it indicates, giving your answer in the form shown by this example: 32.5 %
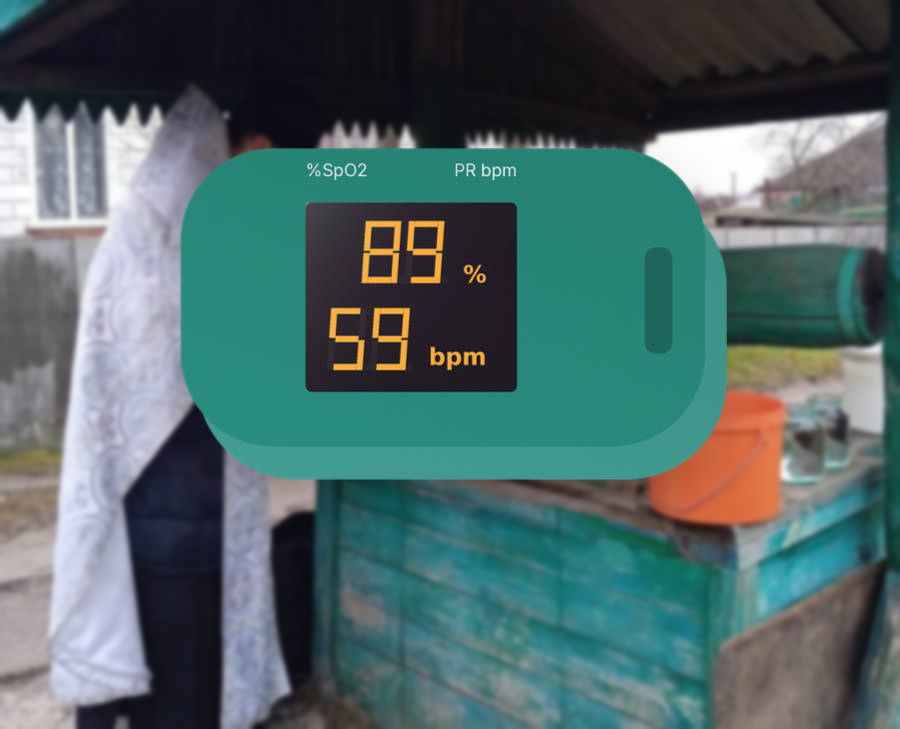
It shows 89 %
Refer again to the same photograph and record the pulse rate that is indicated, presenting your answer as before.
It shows 59 bpm
